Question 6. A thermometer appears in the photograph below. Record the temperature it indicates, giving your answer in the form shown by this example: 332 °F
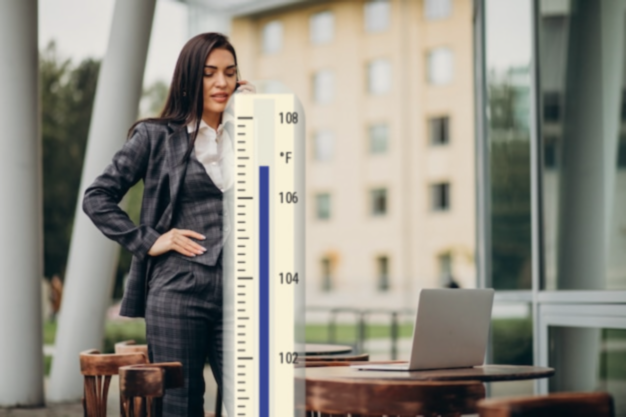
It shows 106.8 °F
